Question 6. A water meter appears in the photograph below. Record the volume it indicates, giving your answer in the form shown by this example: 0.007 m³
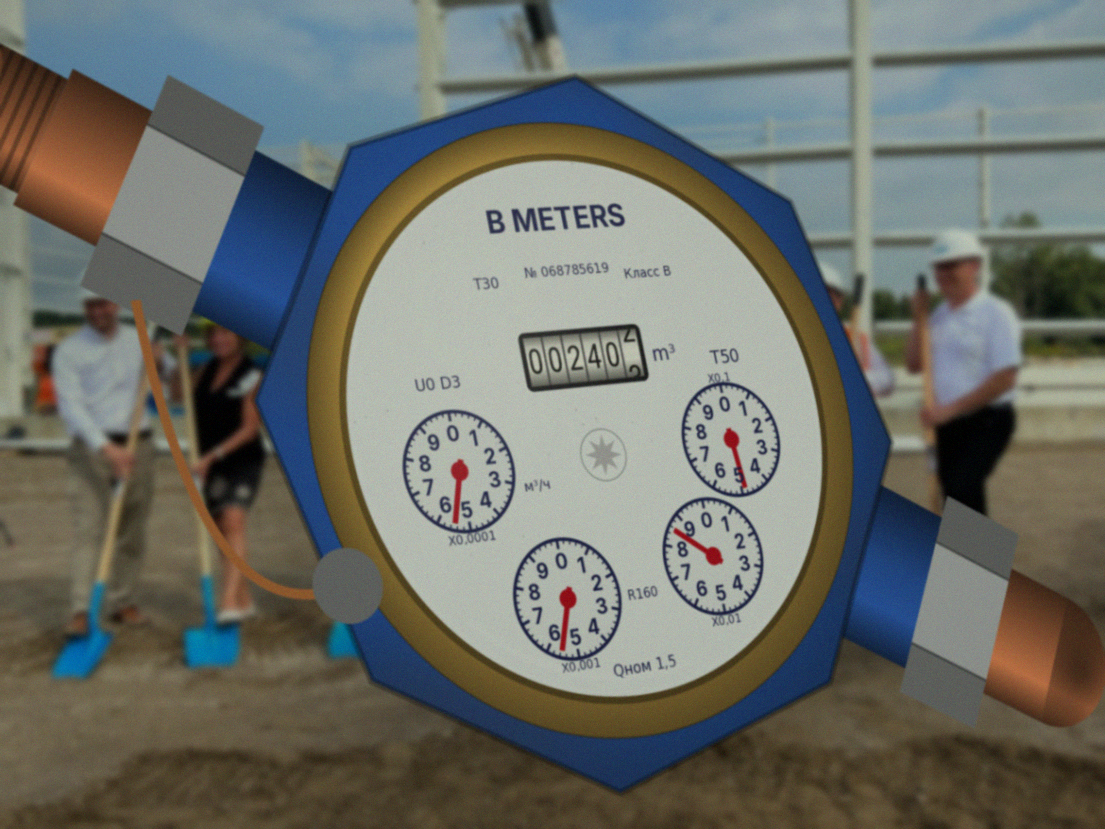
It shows 2402.4855 m³
